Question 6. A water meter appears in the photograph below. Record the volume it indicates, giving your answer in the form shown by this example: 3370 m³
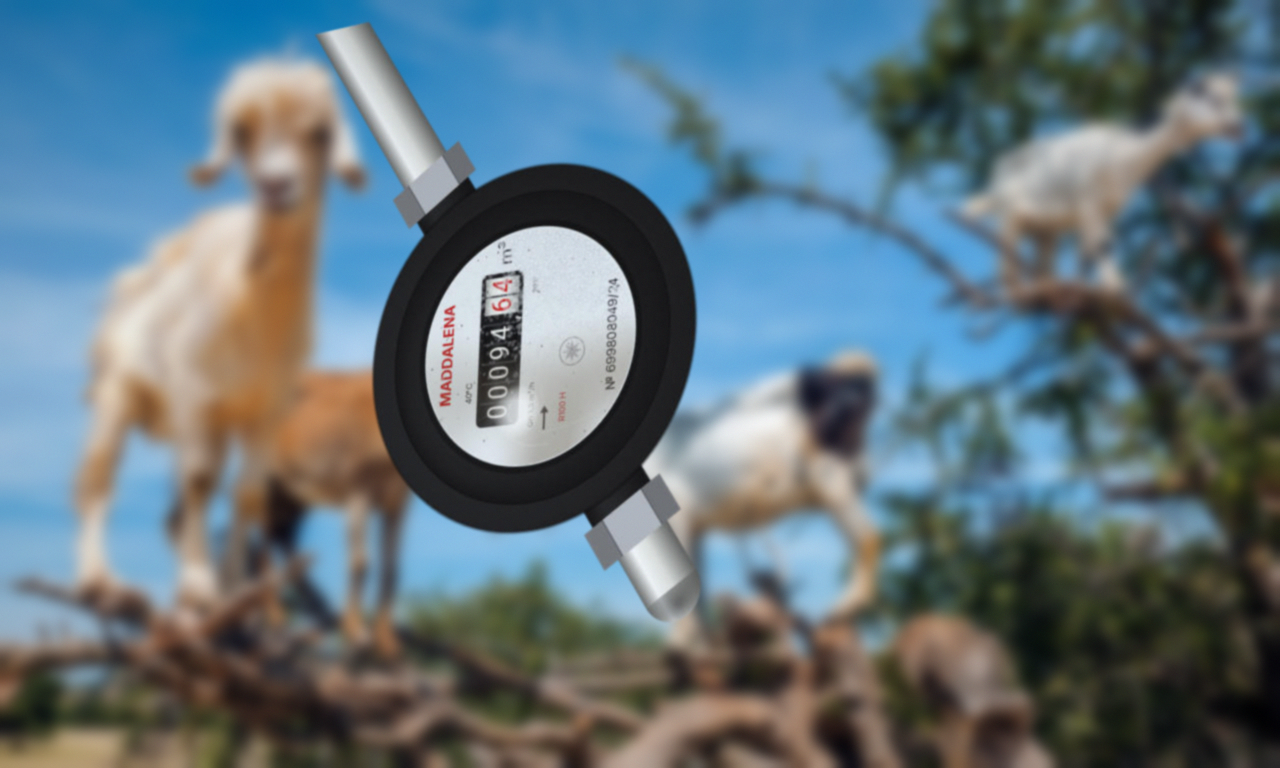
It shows 94.64 m³
